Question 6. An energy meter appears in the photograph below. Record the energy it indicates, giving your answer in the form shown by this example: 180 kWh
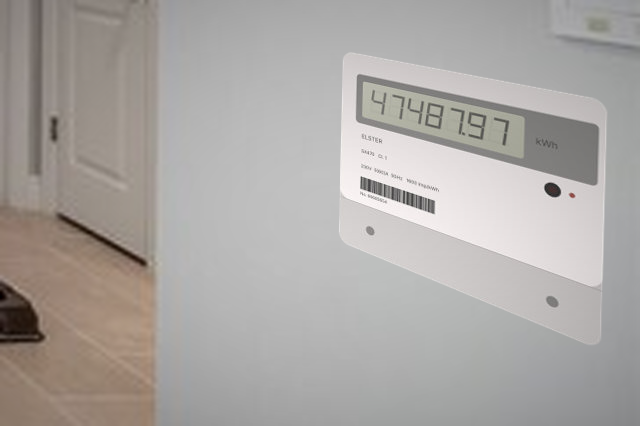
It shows 47487.97 kWh
